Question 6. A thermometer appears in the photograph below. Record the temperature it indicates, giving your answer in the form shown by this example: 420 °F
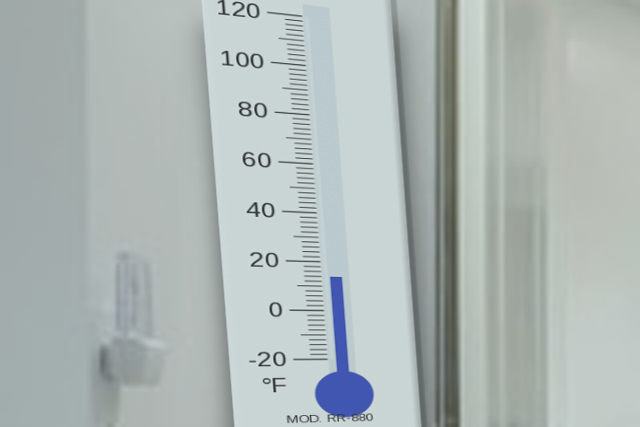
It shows 14 °F
